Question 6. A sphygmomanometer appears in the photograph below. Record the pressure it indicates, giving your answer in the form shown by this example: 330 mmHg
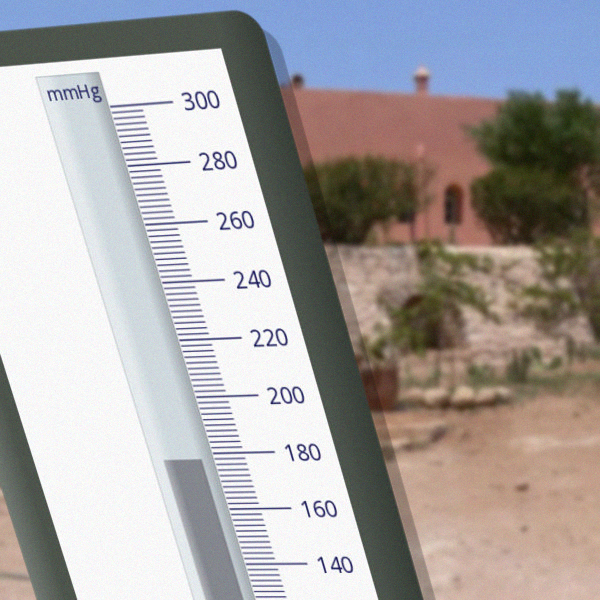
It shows 178 mmHg
